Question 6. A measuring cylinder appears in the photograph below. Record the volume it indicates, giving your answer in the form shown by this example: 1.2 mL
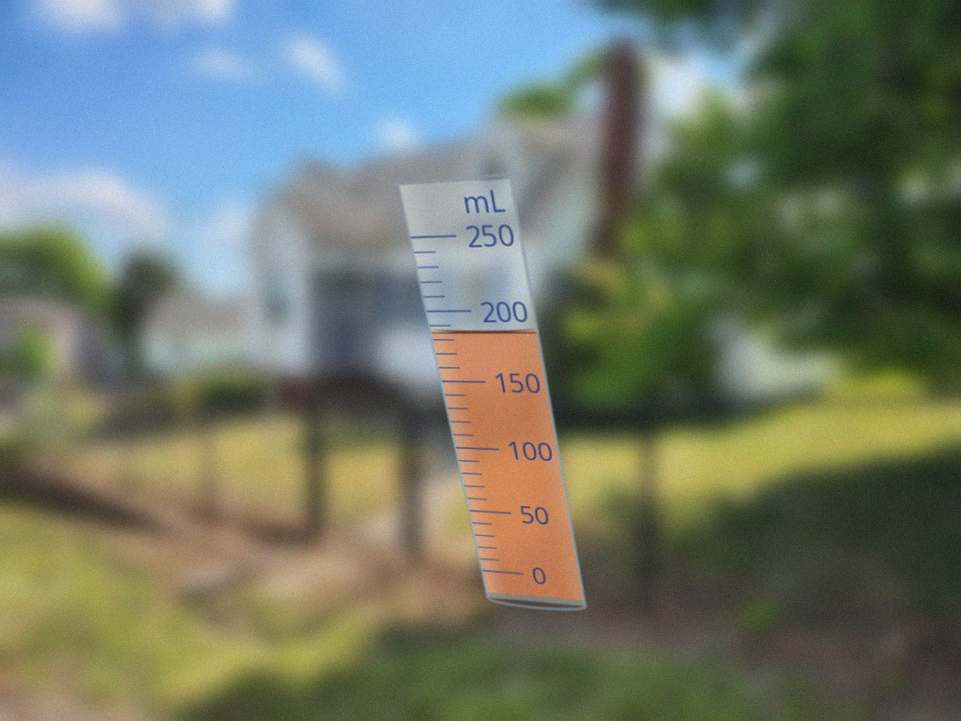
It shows 185 mL
